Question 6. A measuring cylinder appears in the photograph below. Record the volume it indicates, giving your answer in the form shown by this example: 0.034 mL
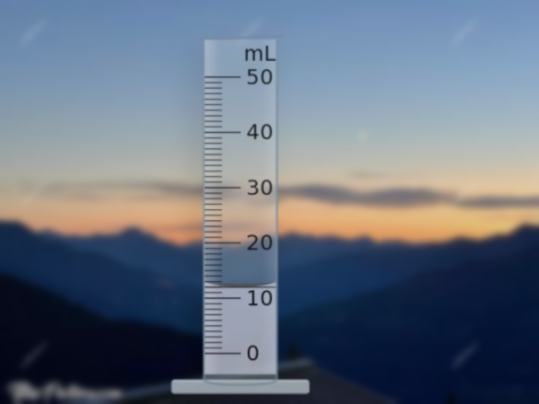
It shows 12 mL
